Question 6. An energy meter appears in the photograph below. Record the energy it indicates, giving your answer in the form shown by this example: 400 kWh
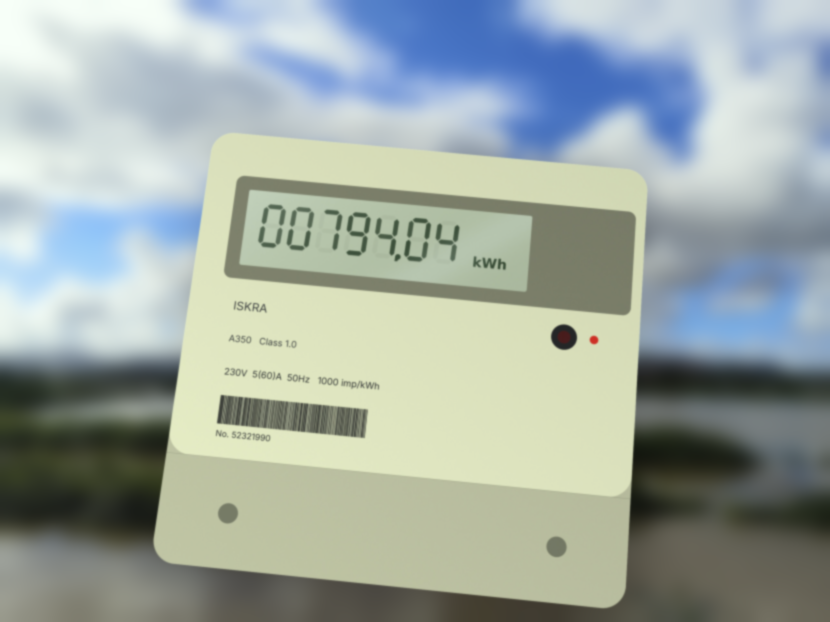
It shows 794.04 kWh
